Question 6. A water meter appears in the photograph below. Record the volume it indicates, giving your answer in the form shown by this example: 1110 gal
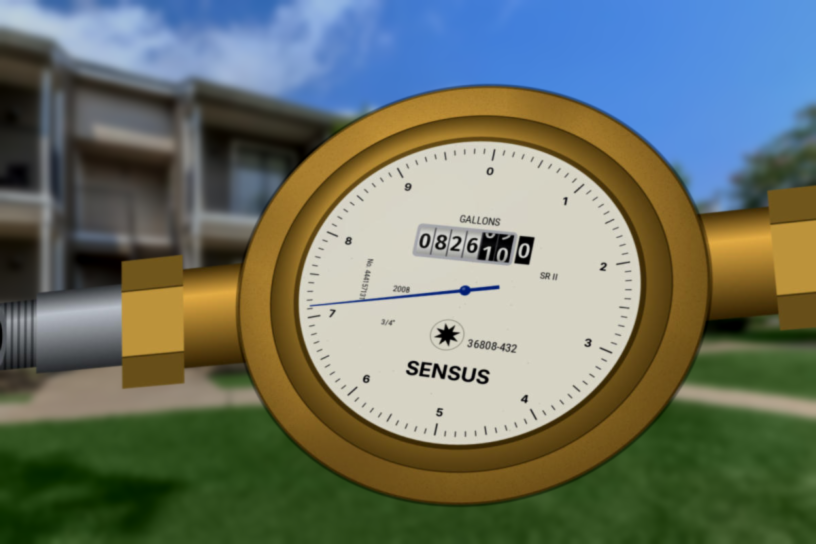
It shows 826097.1 gal
